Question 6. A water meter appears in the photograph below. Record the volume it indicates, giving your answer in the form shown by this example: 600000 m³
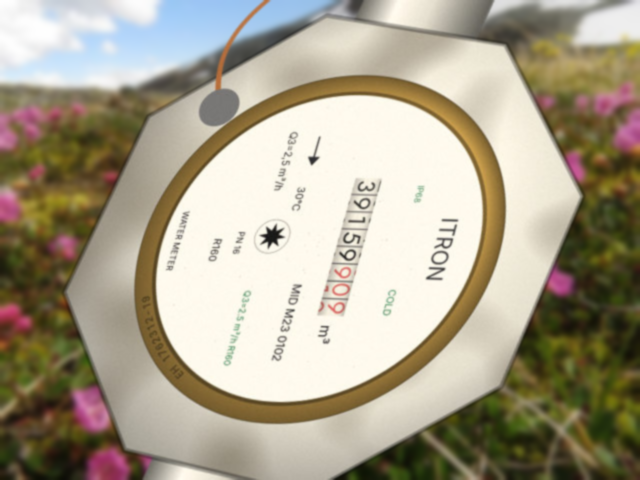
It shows 39159.909 m³
